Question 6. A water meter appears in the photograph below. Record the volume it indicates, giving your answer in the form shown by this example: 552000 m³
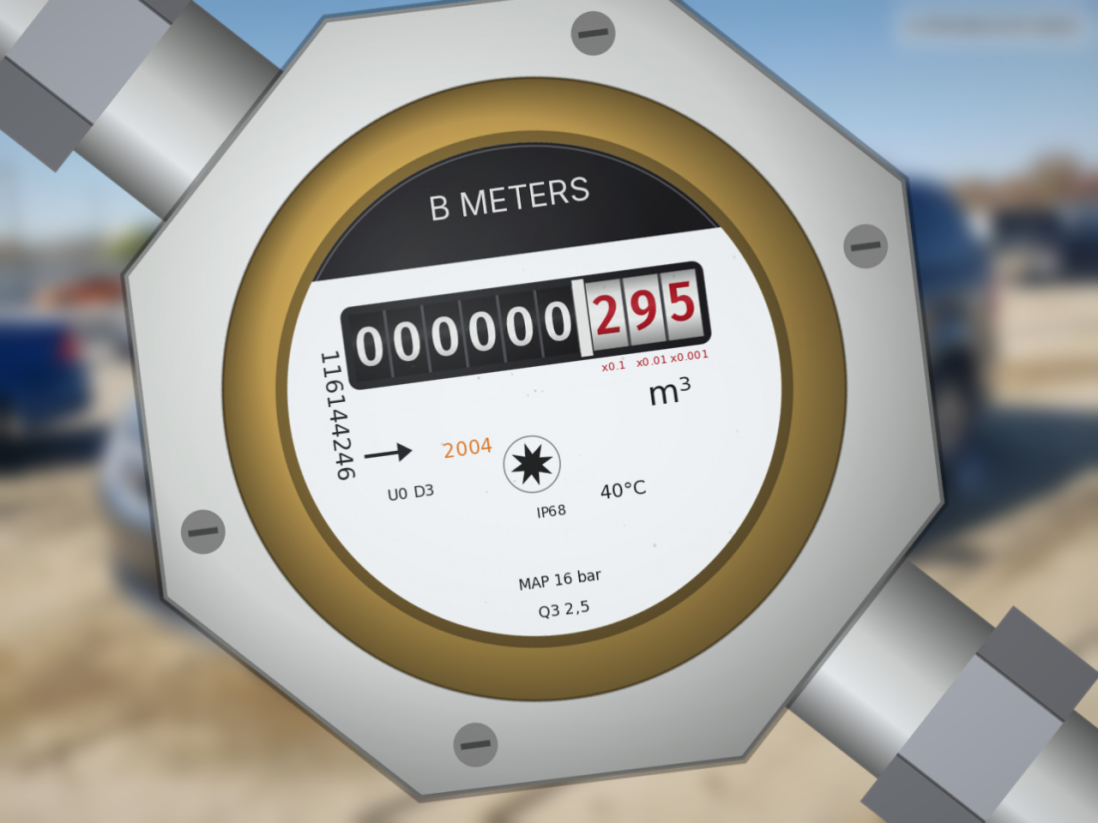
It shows 0.295 m³
